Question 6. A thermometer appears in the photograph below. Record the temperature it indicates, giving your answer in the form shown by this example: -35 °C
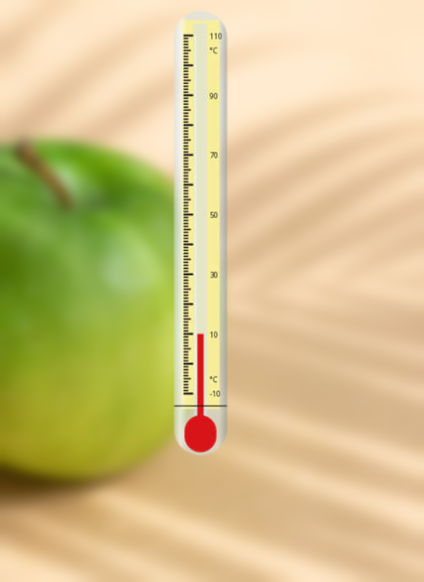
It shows 10 °C
